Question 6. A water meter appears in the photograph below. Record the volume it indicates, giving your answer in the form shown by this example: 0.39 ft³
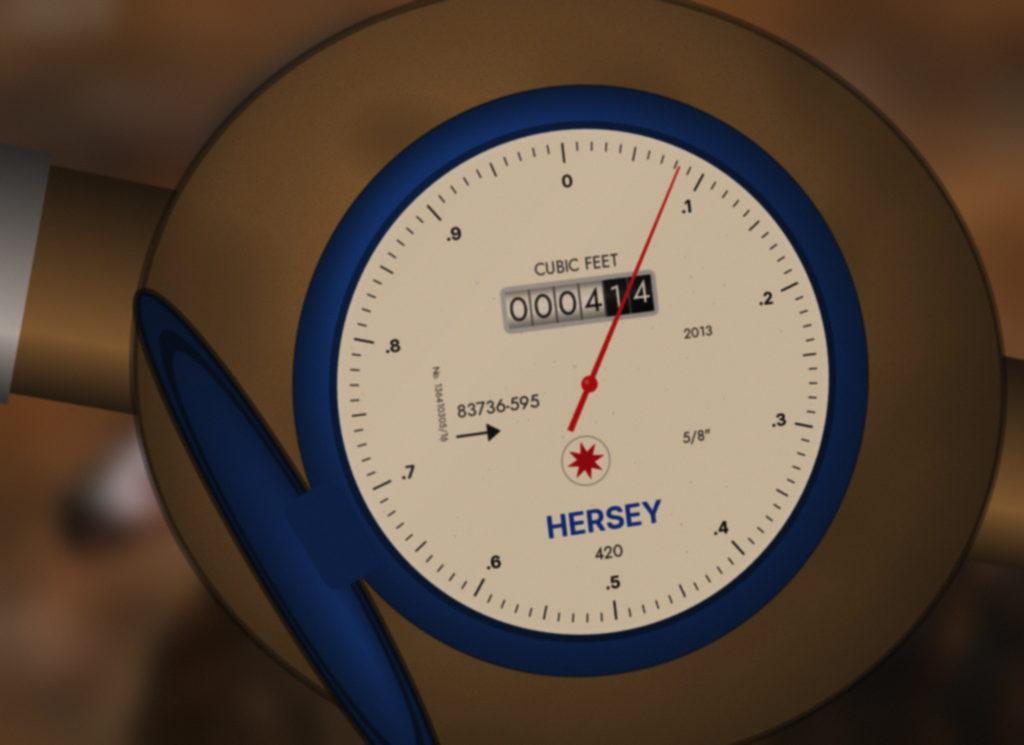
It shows 414.08 ft³
